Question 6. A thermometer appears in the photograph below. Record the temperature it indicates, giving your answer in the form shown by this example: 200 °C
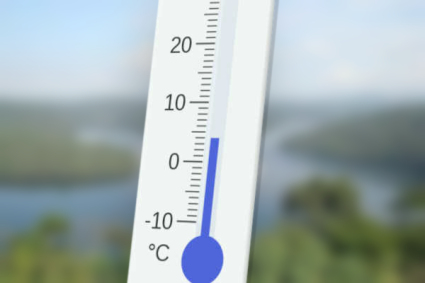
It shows 4 °C
